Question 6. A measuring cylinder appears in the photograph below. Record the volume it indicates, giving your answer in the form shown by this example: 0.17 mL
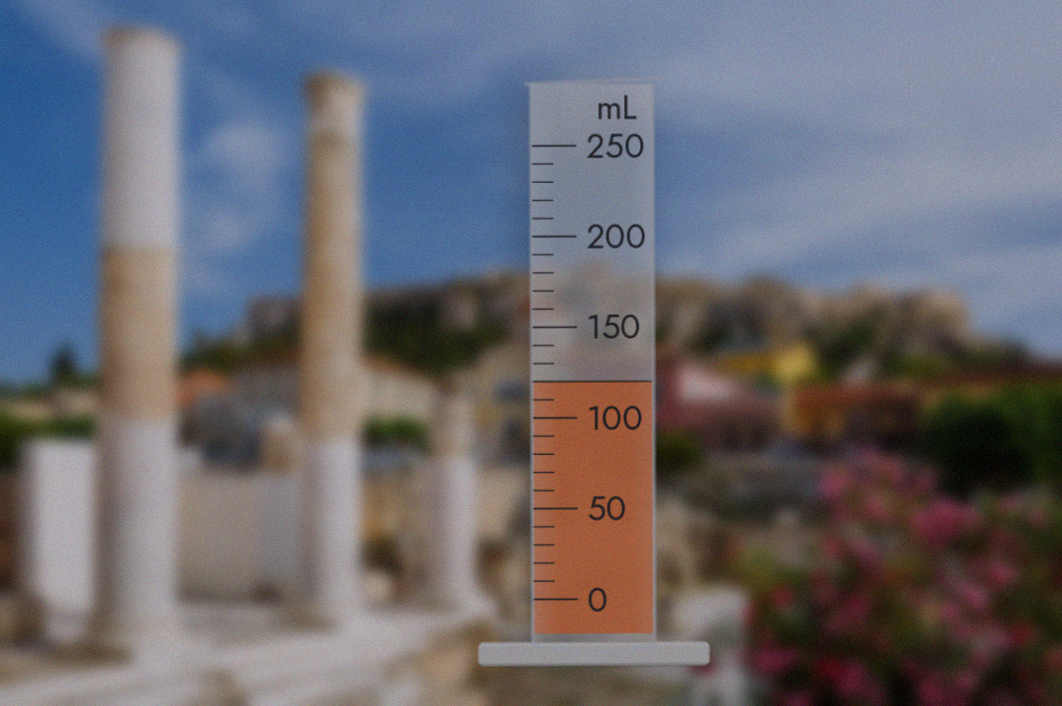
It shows 120 mL
